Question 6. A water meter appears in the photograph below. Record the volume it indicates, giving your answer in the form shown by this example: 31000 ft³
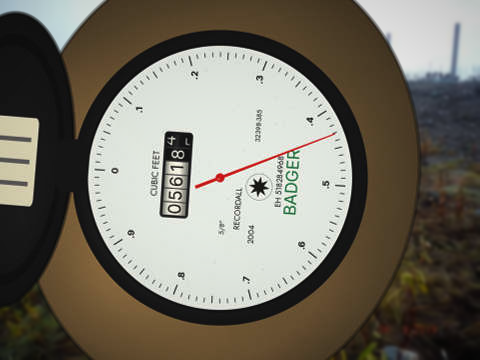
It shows 56184.43 ft³
